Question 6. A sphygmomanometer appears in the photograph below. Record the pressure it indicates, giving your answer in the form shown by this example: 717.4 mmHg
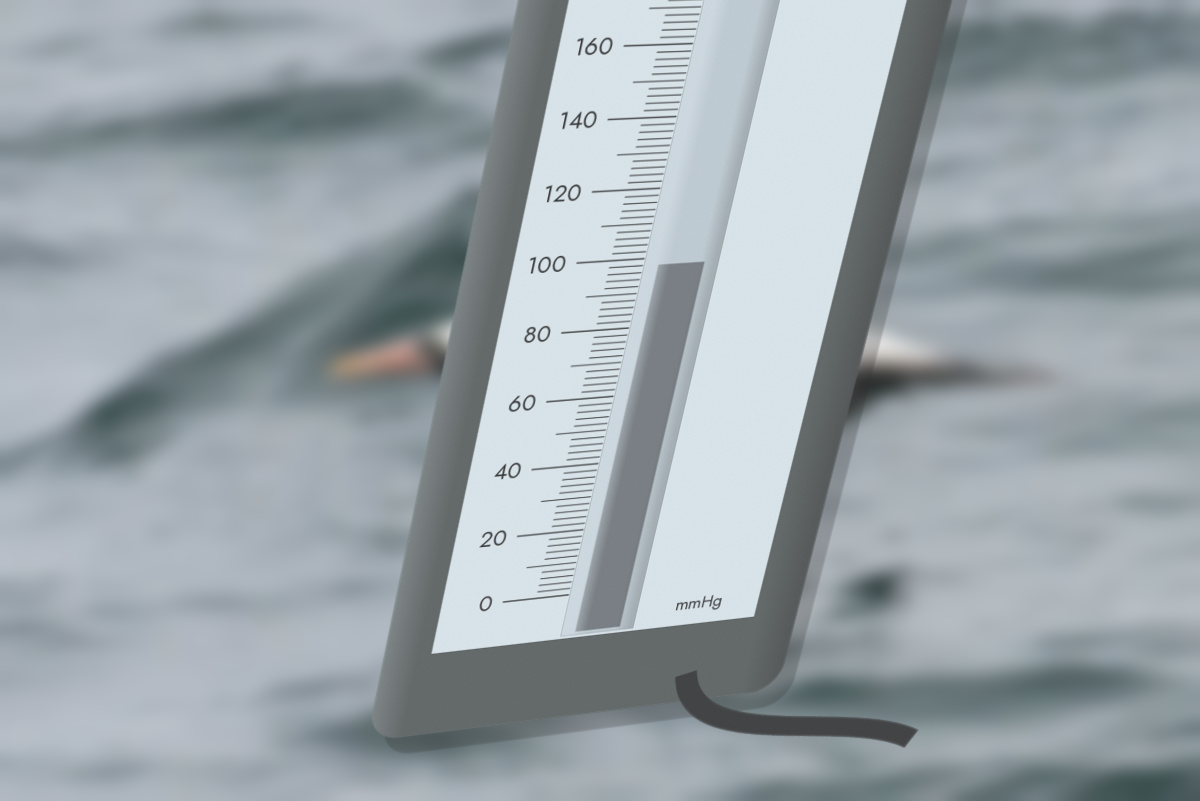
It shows 98 mmHg
